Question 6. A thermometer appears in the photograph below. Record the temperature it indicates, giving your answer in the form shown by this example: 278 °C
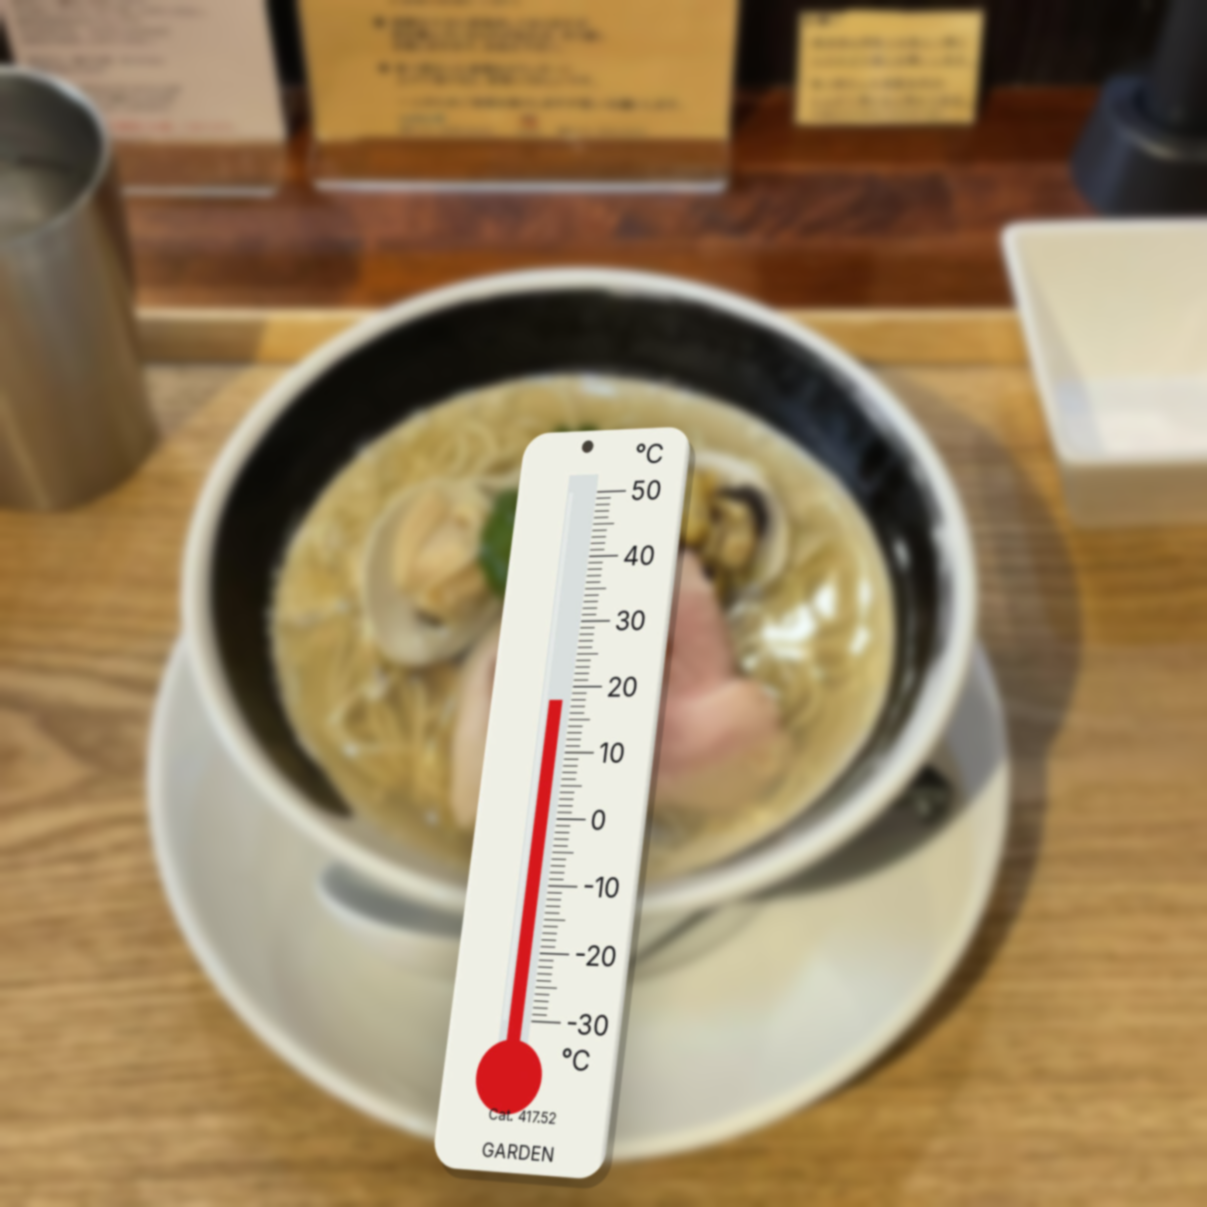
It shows 18 °C
